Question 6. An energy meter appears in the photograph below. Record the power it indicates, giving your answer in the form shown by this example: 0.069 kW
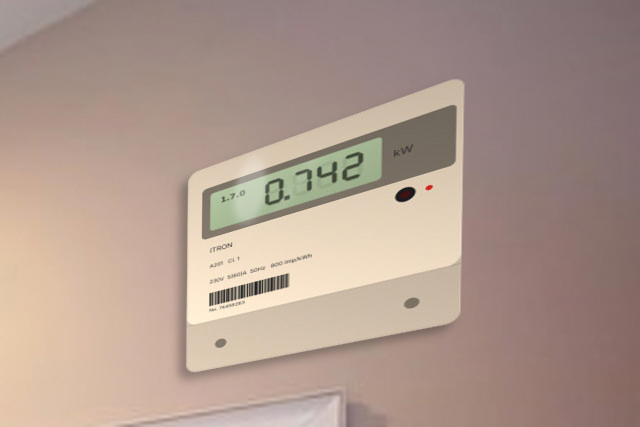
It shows 0.742 kW
